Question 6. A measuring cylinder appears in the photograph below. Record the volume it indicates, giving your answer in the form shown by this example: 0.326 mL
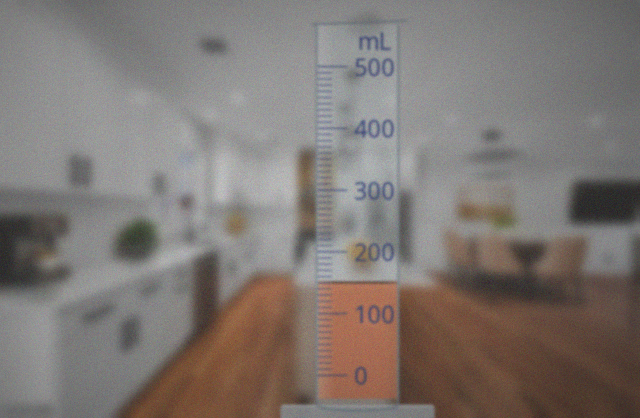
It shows 150 mL
